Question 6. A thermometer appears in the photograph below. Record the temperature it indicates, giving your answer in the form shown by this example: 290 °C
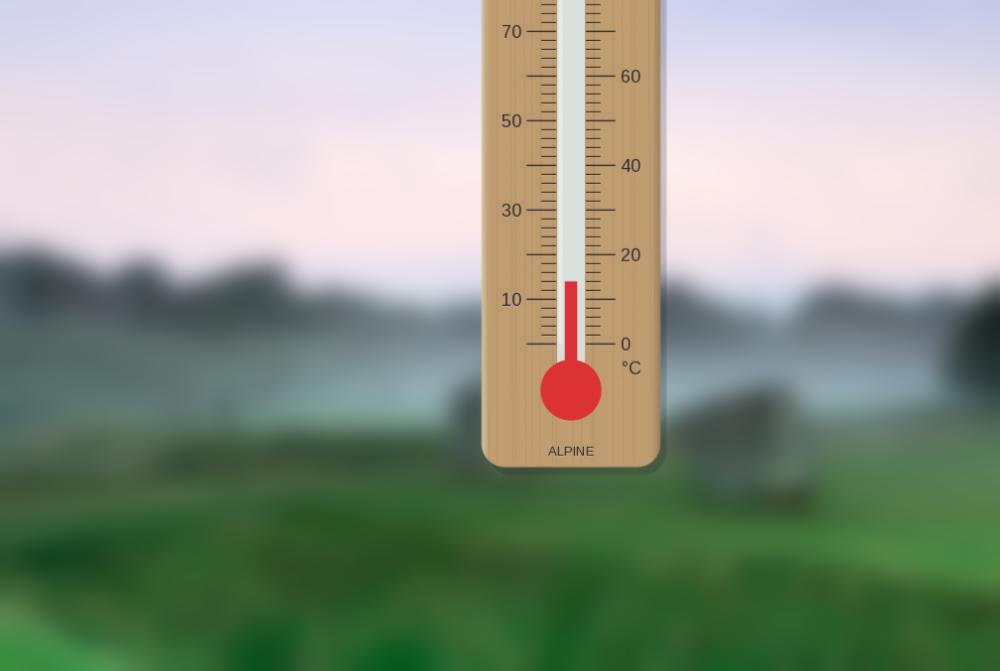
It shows 14 °C
